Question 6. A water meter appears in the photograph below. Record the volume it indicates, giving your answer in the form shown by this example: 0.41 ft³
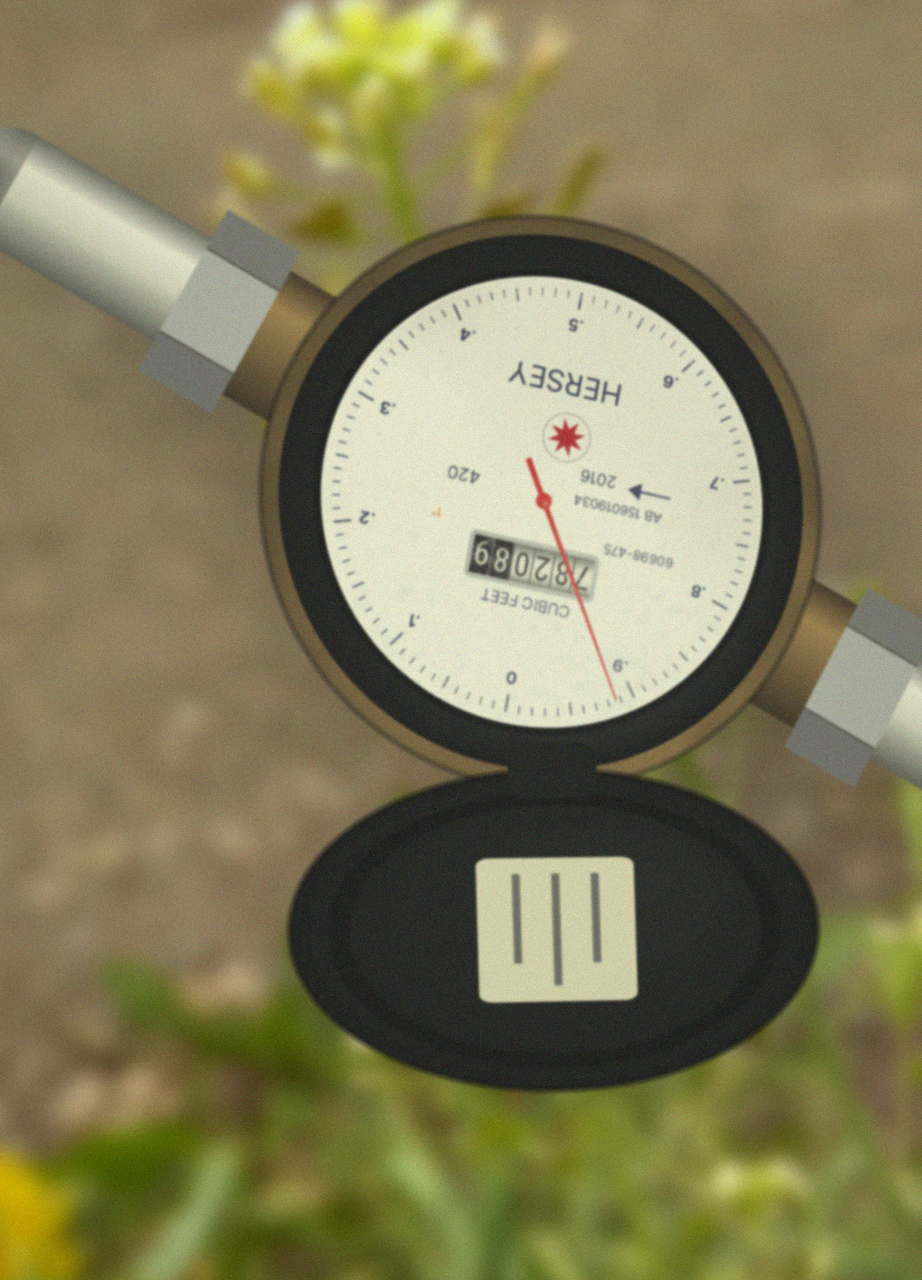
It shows 782088.91 ft³
